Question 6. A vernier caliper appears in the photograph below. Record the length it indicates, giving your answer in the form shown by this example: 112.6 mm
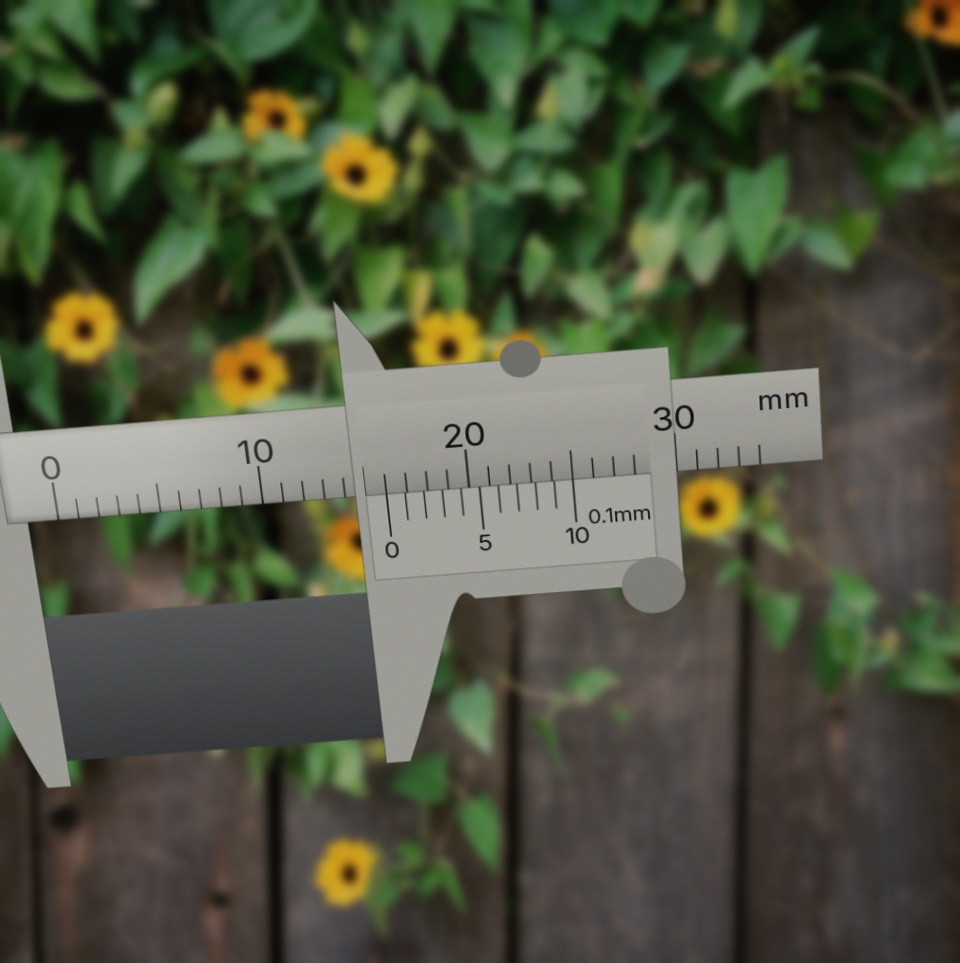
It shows 16.0 mm
